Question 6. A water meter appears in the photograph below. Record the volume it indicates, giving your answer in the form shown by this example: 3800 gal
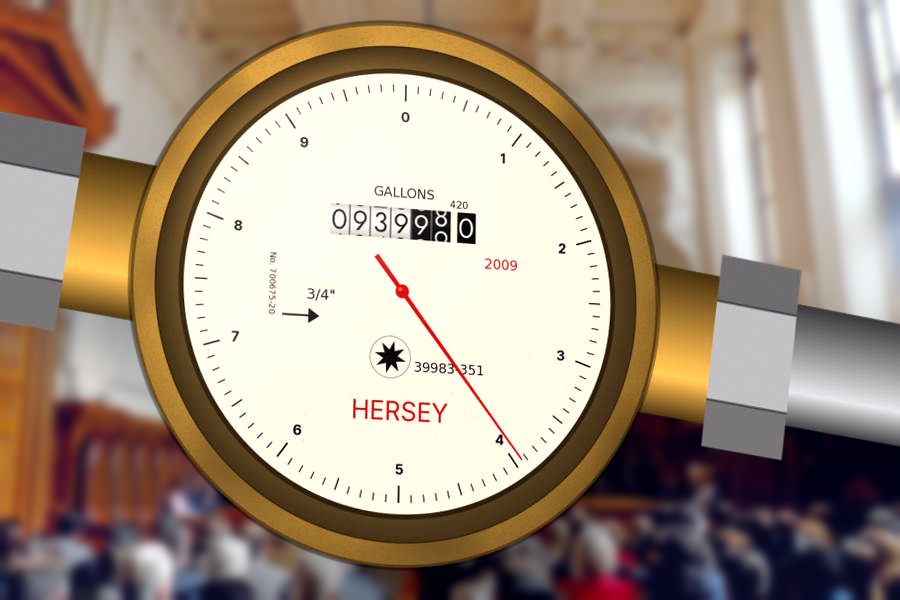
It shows 939983.9 gal
